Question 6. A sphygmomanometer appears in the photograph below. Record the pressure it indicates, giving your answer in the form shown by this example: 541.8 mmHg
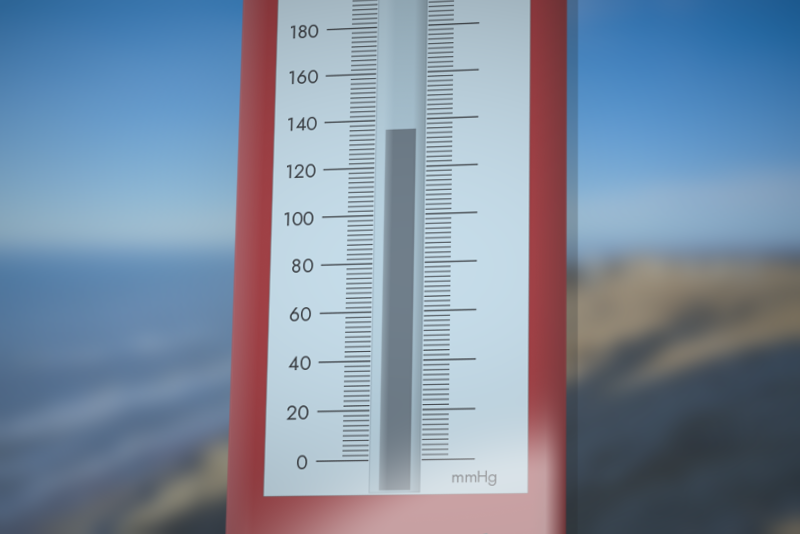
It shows 136 mmHg
